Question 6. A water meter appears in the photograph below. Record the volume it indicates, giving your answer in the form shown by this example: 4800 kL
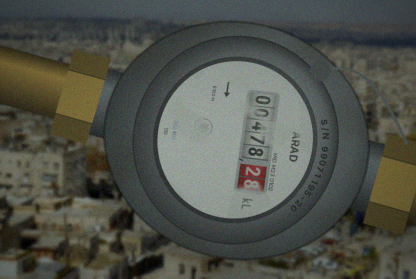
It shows 478.28 kL
